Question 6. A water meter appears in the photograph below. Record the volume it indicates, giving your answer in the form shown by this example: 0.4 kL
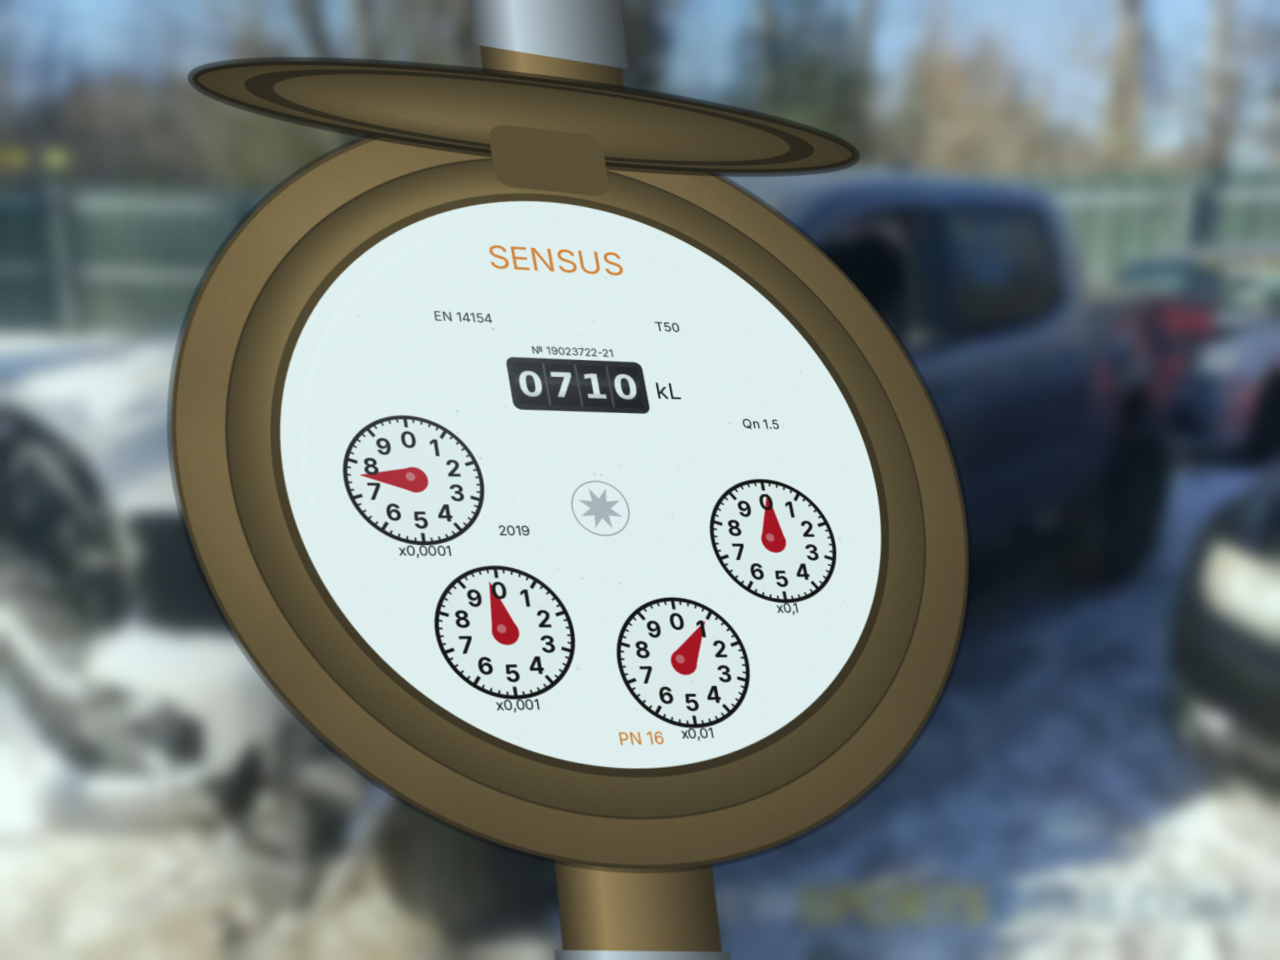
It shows 710.0097 kL
